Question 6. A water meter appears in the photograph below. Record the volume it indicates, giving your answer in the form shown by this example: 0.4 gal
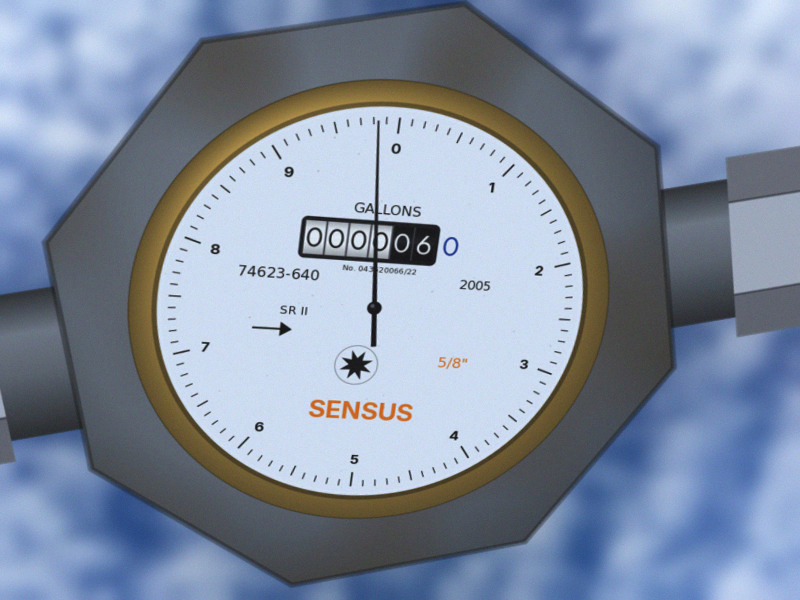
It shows 59.8 gal
